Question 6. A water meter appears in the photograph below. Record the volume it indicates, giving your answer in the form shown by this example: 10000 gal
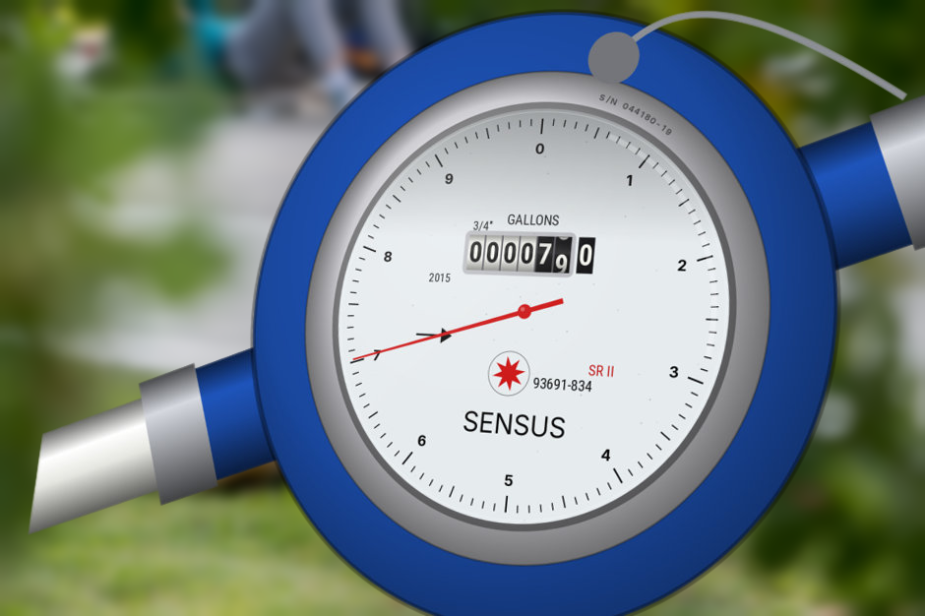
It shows 787.0 gal
